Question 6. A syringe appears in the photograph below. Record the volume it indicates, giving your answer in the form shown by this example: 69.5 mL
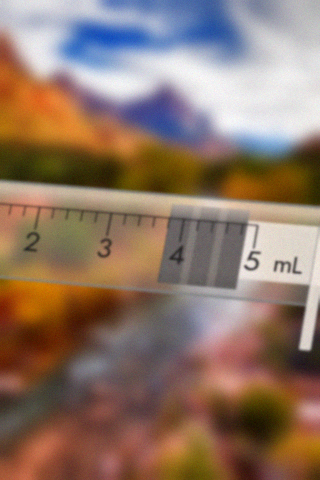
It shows 3.8 mL
